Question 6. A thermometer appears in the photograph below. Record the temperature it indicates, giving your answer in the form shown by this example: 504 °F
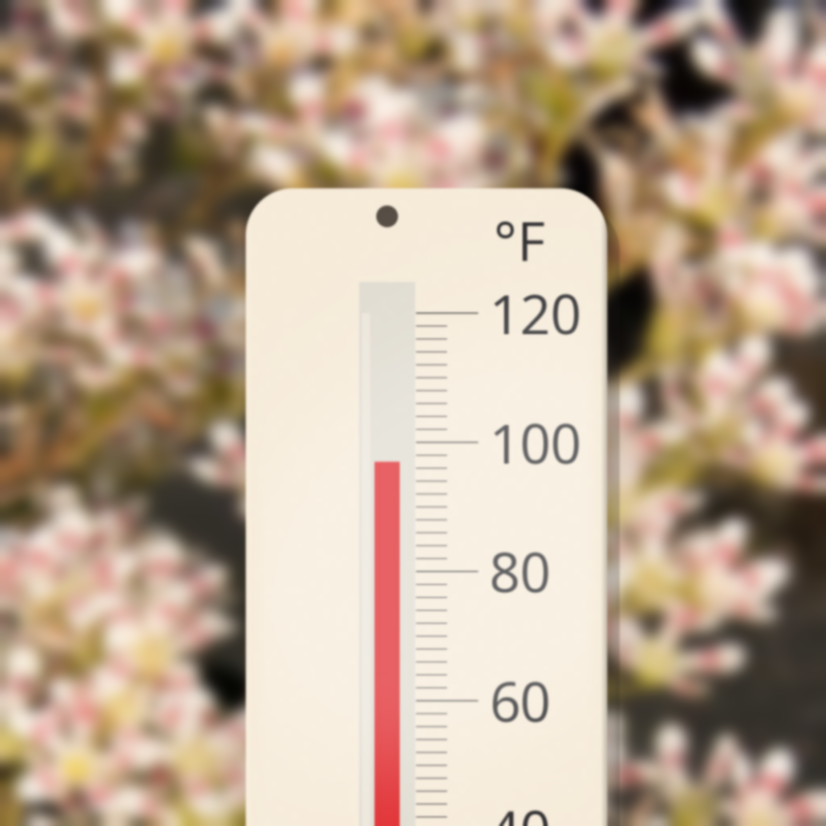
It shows 97 °F
